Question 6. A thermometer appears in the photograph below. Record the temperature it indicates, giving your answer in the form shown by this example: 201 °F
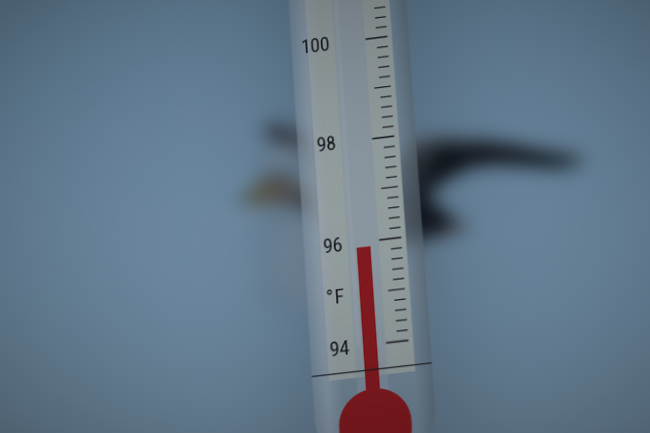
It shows 95.9 °F
